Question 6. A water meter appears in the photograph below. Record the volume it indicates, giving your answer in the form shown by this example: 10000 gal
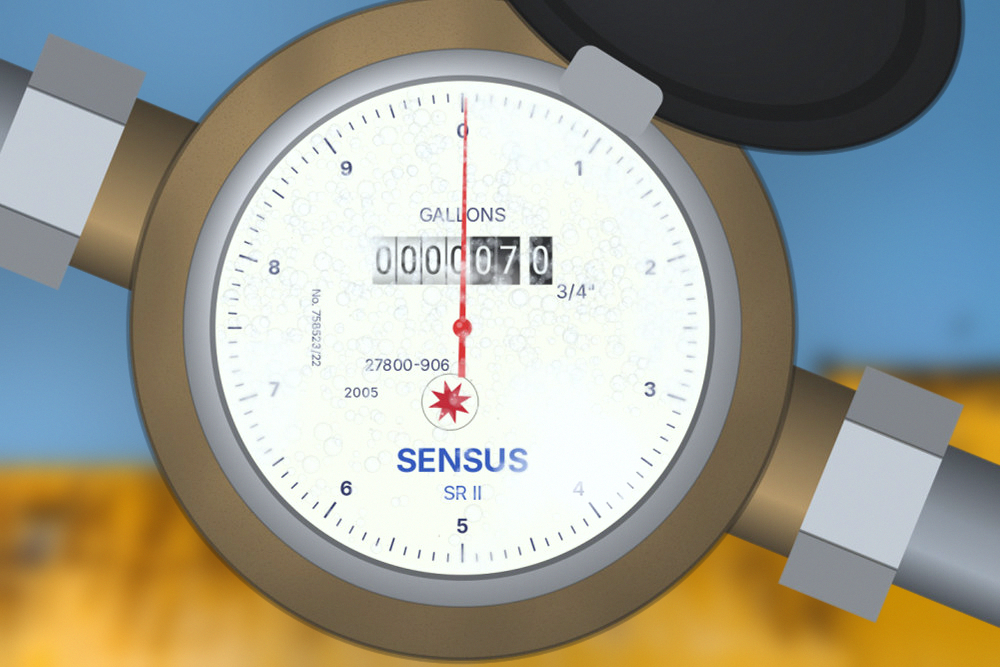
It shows 70.0 gal
